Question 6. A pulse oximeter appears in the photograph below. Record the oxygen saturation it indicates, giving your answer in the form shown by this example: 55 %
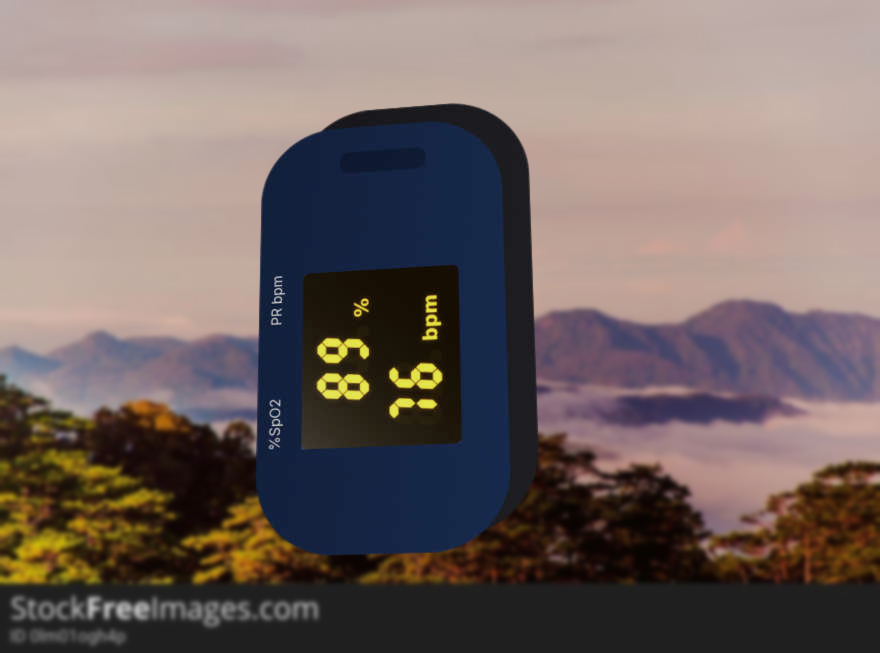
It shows 89 %
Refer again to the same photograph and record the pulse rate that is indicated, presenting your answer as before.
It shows 76 bpm
